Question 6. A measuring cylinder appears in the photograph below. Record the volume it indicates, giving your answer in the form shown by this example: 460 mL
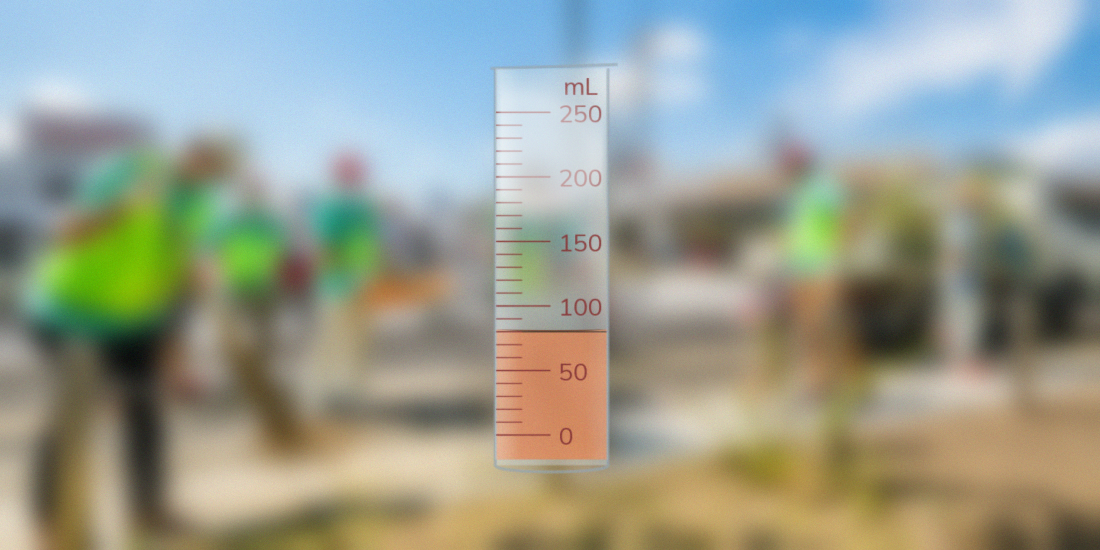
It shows 80 mL
